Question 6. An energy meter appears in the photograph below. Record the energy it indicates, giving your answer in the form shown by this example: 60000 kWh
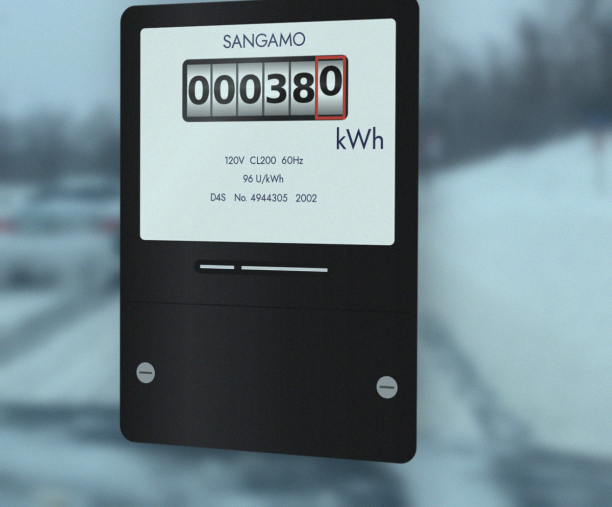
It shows 38.0 kWh
